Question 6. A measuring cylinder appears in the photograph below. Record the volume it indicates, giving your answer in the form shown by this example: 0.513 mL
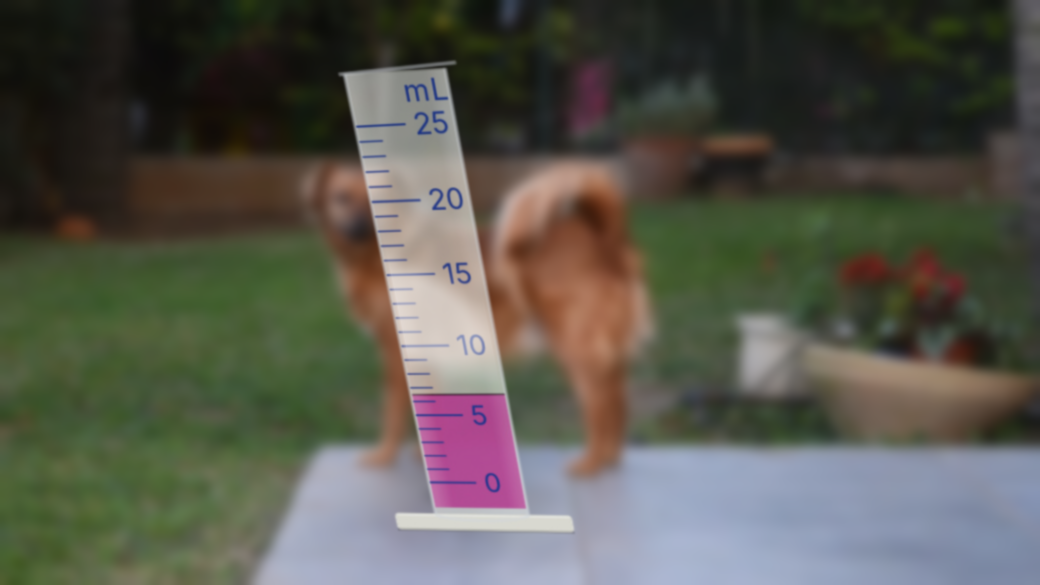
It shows 6.5 mL
